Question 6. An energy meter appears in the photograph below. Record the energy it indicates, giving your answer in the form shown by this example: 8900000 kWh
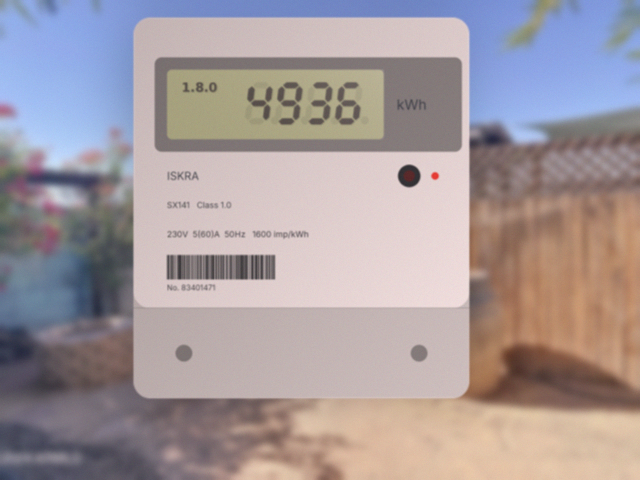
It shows 4936 kWh
